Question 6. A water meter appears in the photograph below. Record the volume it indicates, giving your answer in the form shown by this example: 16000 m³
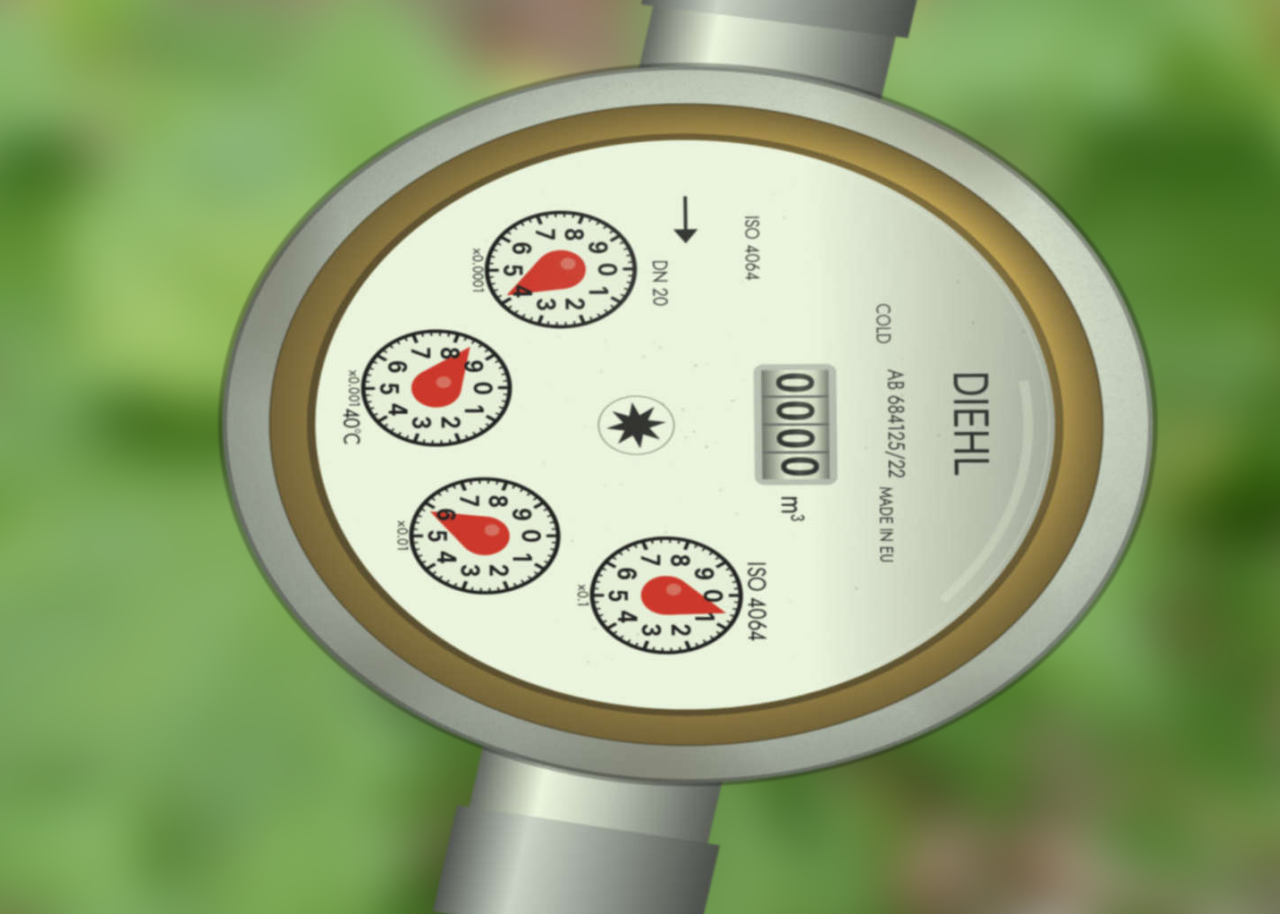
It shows 0.0584 m³
